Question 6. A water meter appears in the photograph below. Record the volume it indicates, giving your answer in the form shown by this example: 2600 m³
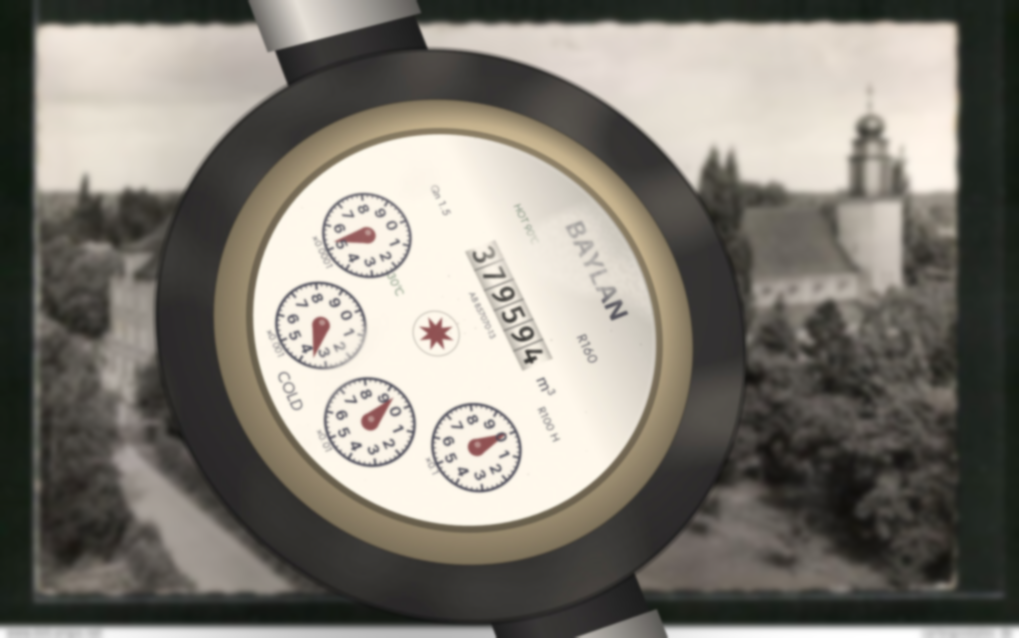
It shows 379593.9935 m³
